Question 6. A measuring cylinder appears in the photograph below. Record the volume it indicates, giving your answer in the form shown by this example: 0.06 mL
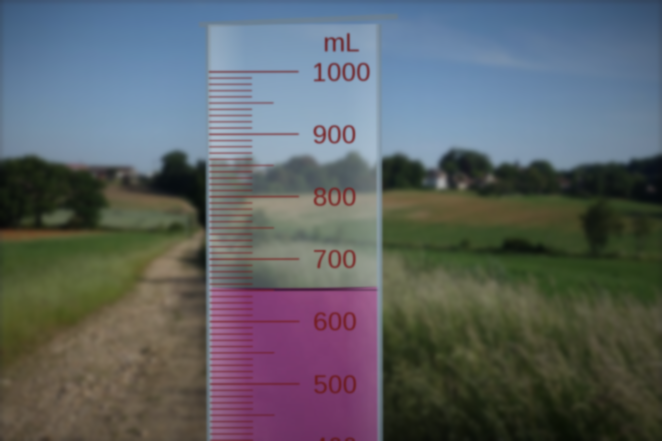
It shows 650 mL
